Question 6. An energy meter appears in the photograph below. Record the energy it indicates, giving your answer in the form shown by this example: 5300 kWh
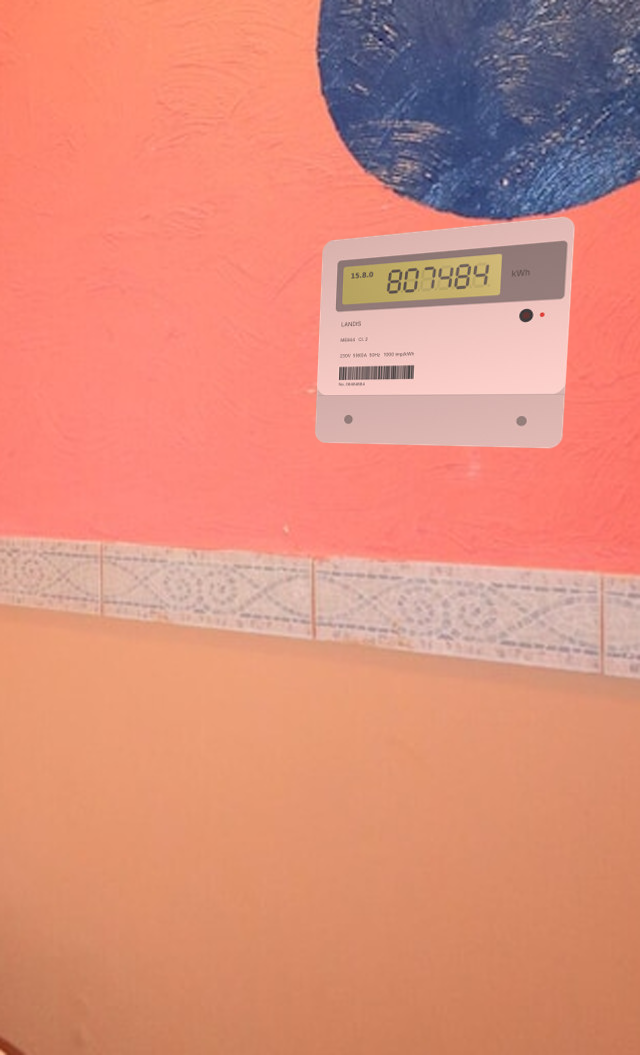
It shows 807484 kWh
